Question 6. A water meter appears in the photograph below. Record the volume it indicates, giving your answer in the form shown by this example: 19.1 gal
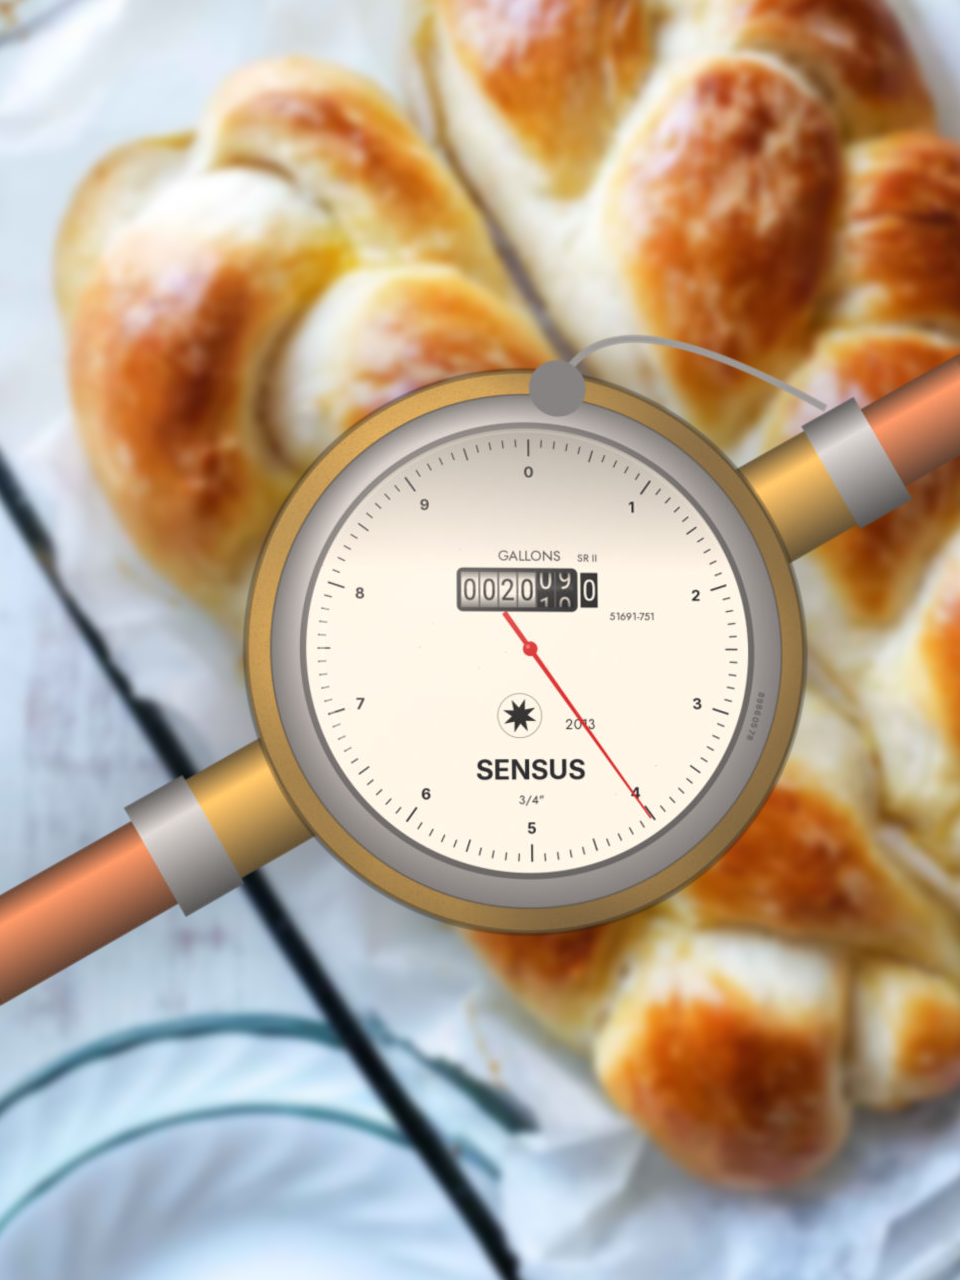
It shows 20094.0 gal
